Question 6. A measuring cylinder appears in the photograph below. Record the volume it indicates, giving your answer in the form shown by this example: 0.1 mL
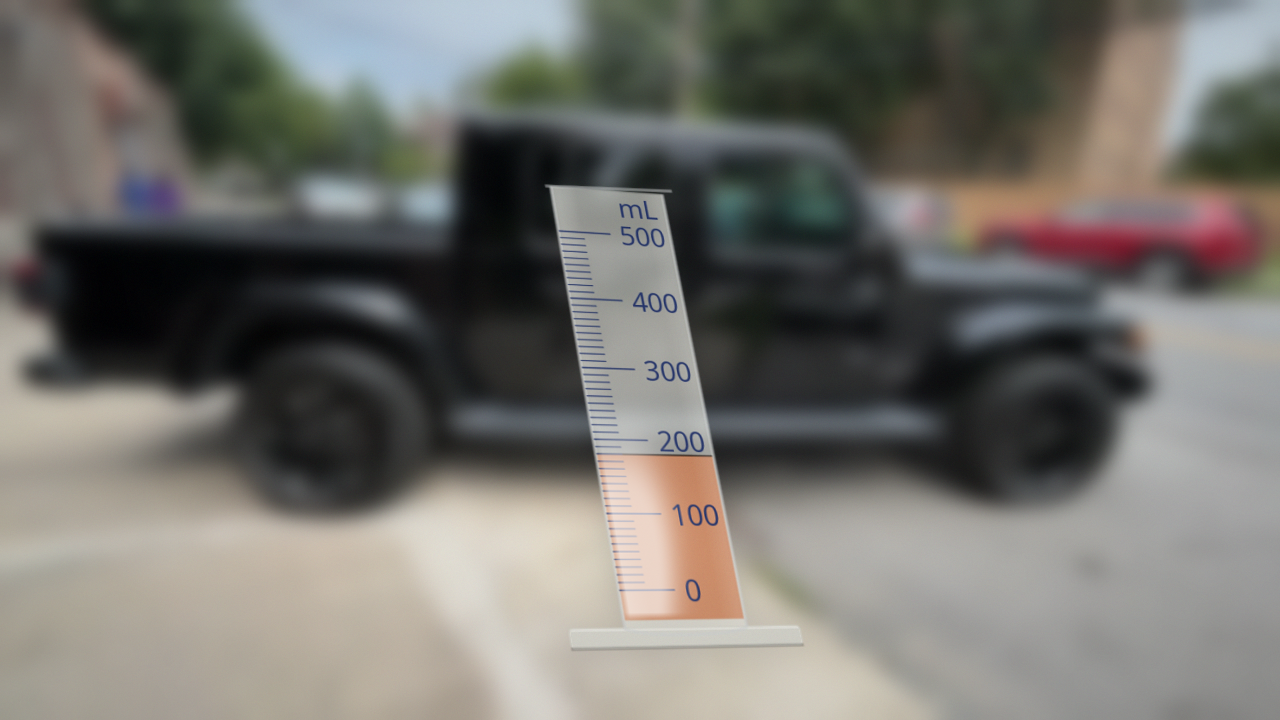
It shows 180 mL
